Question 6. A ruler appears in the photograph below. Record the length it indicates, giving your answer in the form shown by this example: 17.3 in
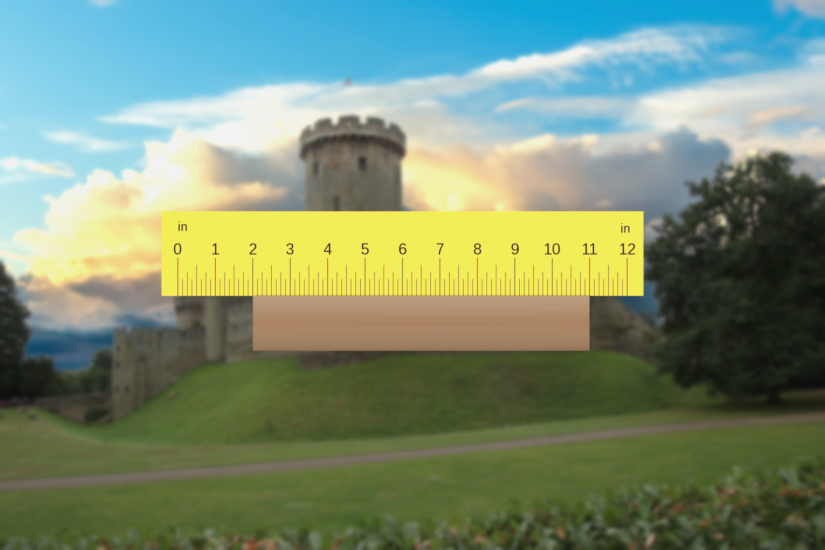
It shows 9 in
